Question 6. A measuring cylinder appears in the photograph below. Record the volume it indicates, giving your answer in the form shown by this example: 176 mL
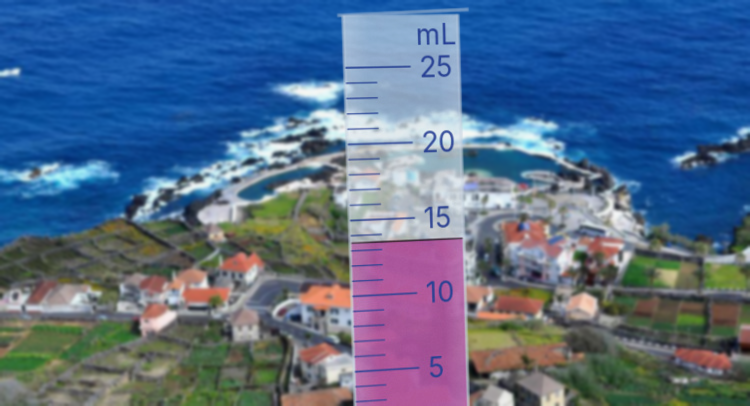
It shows 13.5 mL
